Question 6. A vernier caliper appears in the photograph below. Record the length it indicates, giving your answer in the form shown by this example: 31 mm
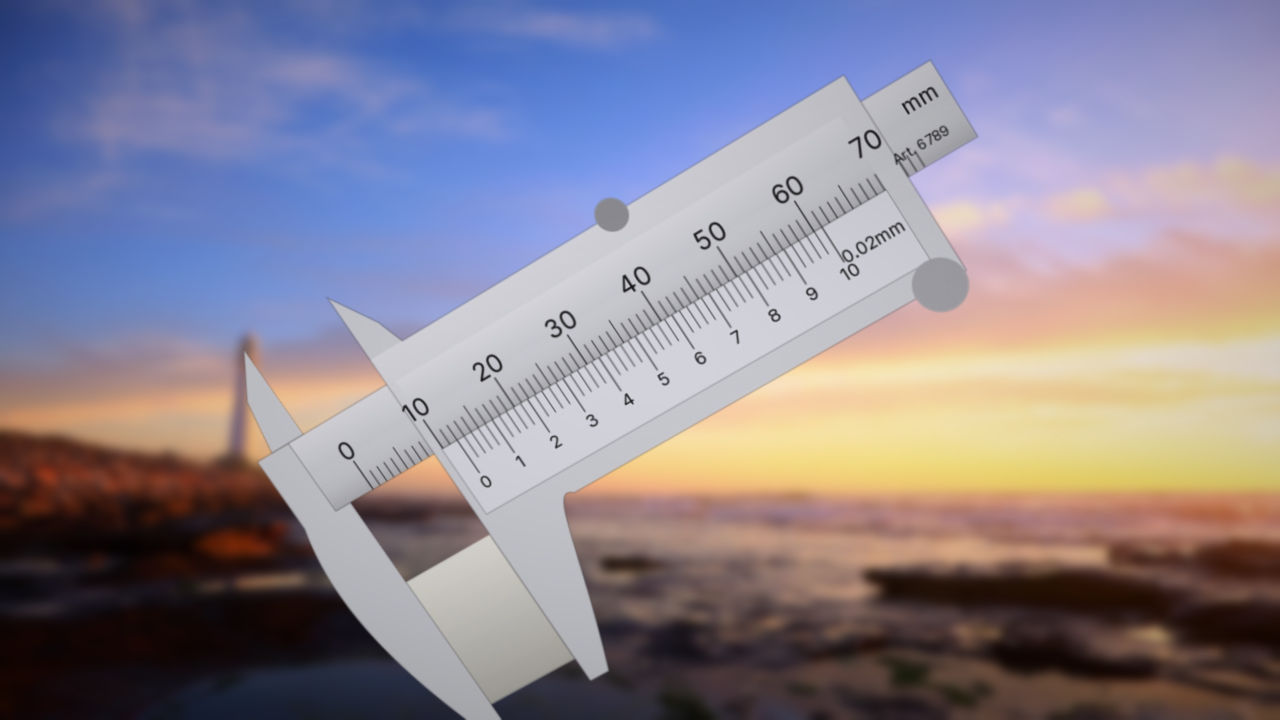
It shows 12.0 mm
